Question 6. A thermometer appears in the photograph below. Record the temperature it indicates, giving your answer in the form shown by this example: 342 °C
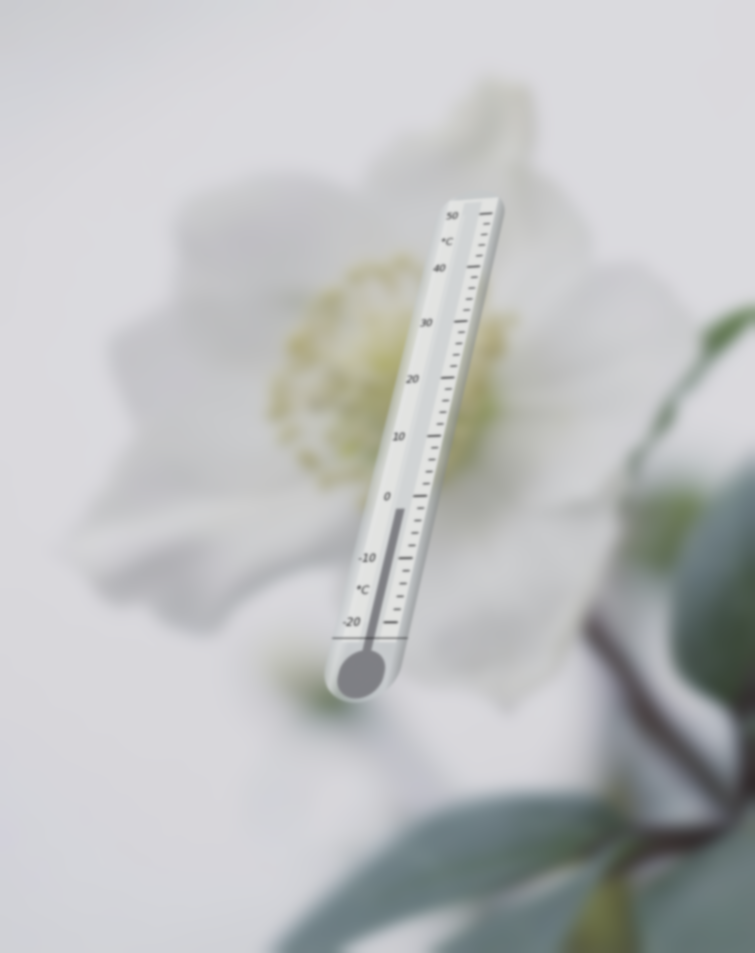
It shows -2 °C
